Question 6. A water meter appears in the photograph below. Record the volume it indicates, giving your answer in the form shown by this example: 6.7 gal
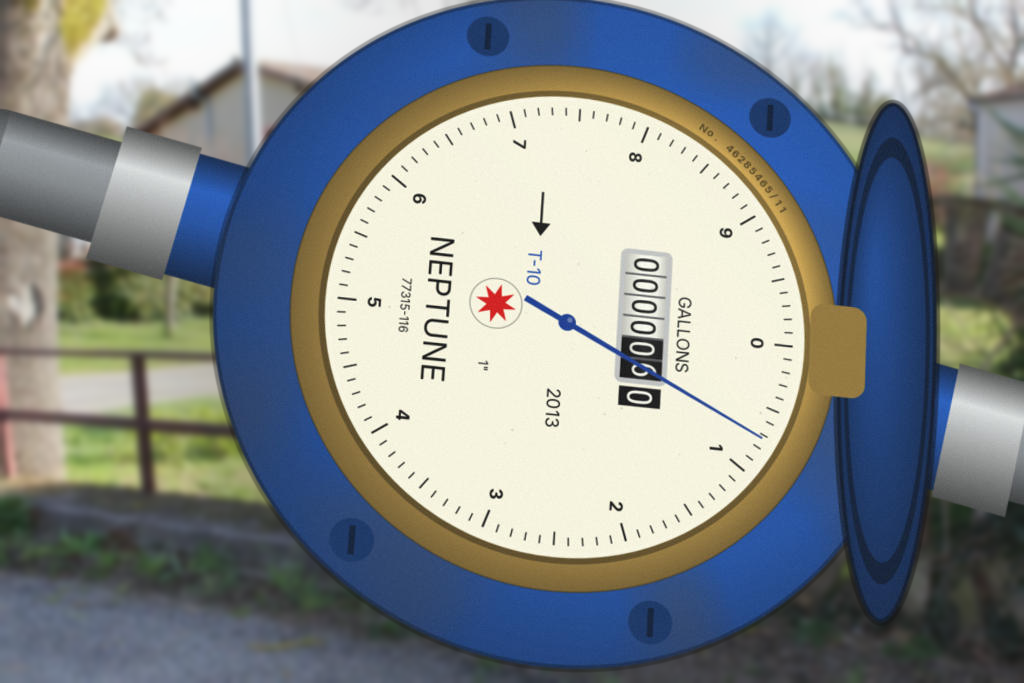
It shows 60.7 gal
